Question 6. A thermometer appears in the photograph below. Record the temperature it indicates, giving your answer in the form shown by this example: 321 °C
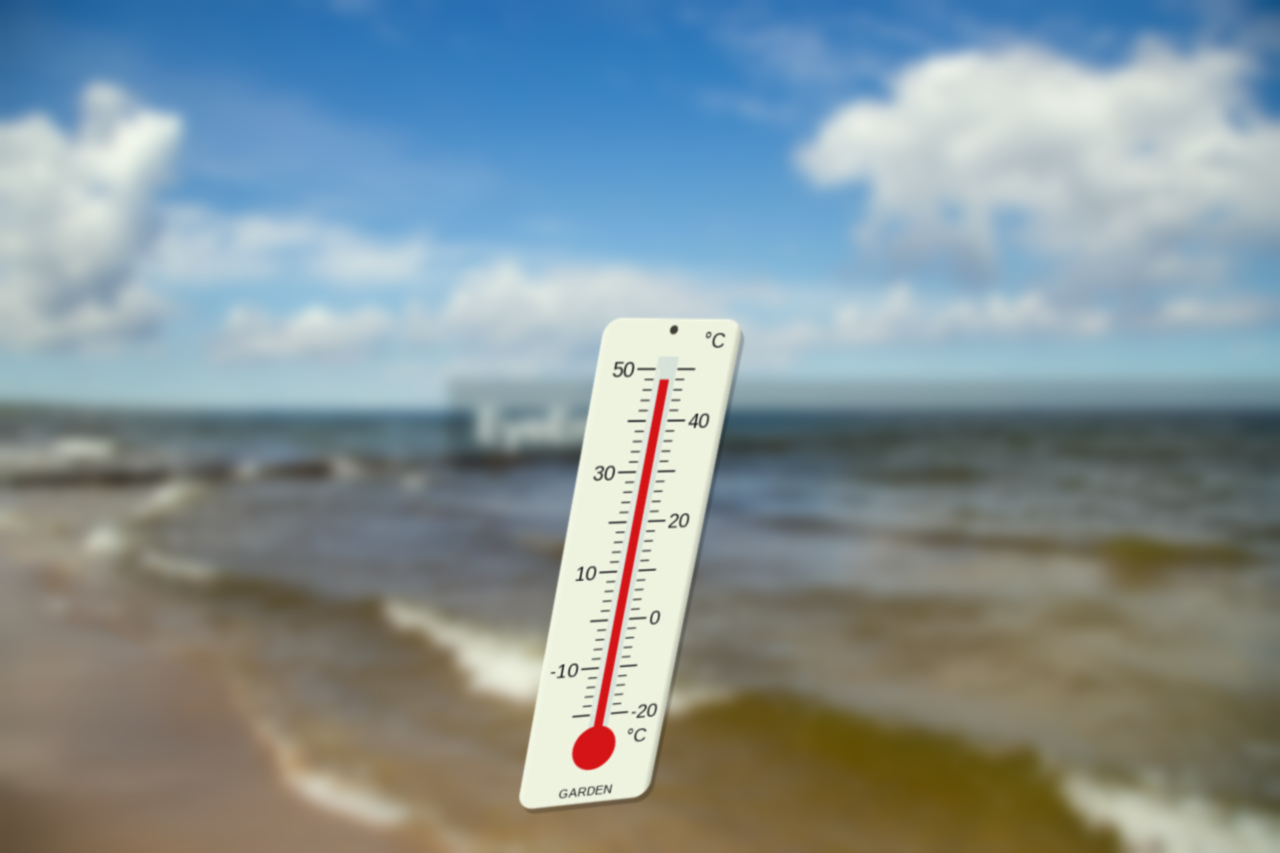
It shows 48 °C
